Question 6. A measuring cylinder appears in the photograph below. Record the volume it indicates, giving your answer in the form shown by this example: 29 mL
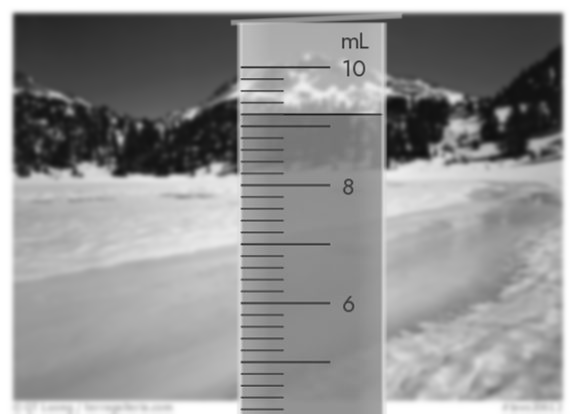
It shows 9.2 mL
